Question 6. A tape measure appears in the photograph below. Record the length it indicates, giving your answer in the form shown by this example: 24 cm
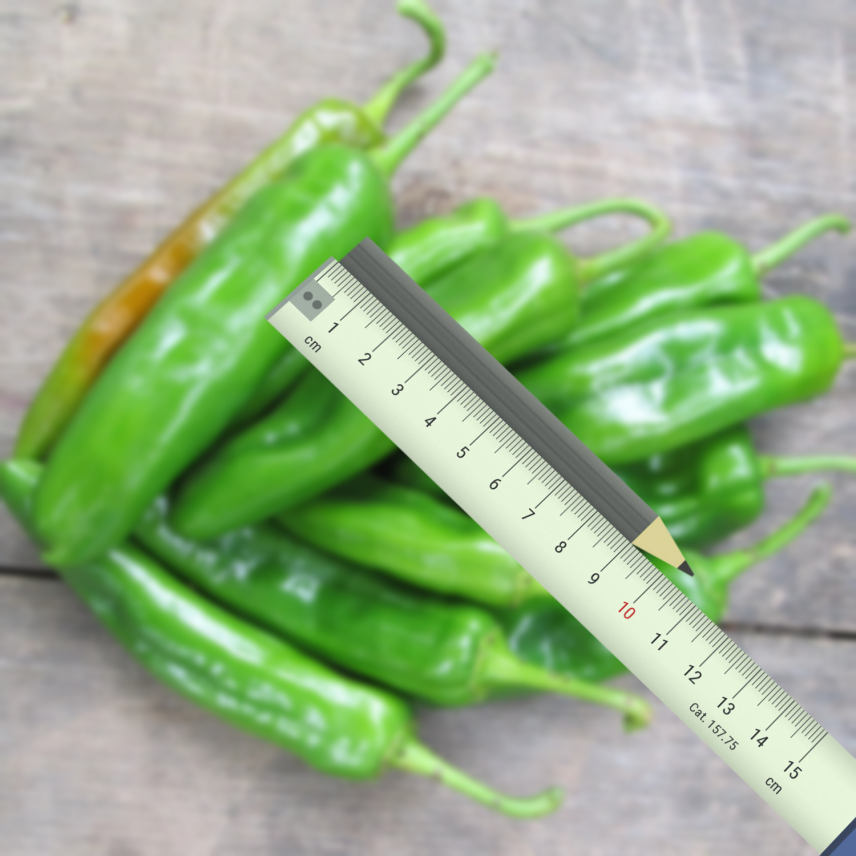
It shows 10.5 cm
